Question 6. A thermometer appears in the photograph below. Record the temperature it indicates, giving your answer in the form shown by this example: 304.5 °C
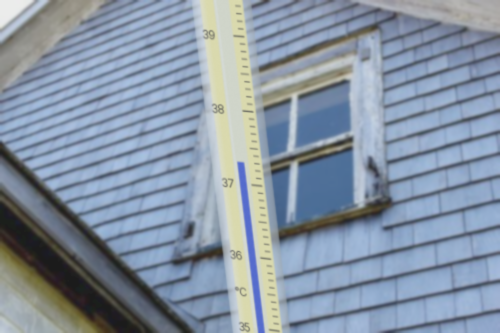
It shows 37.3 °C
